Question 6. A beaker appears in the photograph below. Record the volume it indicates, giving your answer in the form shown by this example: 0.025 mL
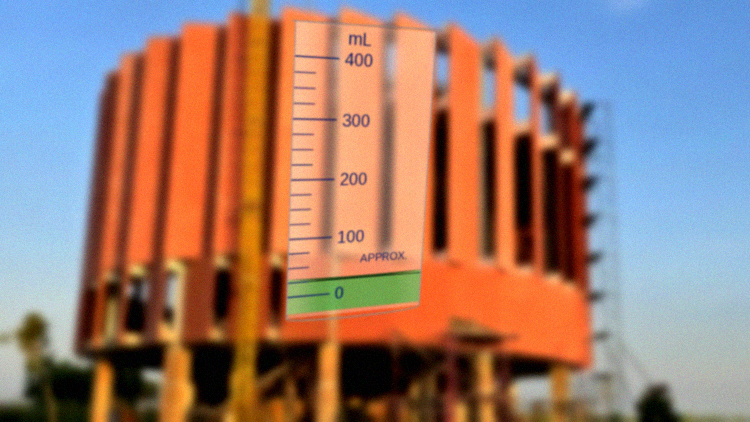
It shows 25 mL
